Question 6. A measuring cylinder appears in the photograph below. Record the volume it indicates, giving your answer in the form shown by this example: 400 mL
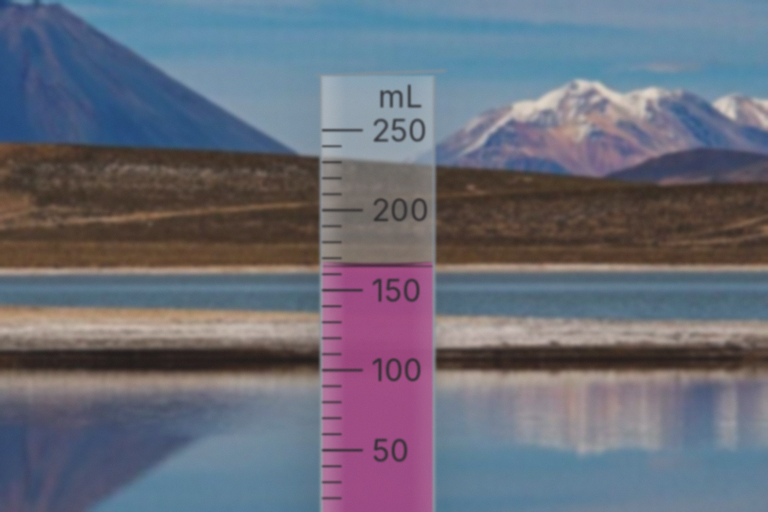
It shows 165 mL
